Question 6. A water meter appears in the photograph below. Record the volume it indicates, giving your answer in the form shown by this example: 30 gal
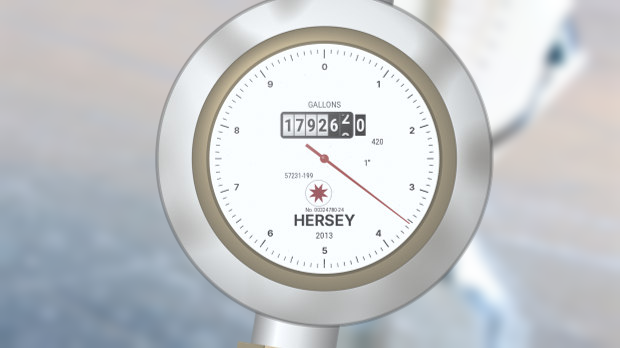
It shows 1792623.5 gal
